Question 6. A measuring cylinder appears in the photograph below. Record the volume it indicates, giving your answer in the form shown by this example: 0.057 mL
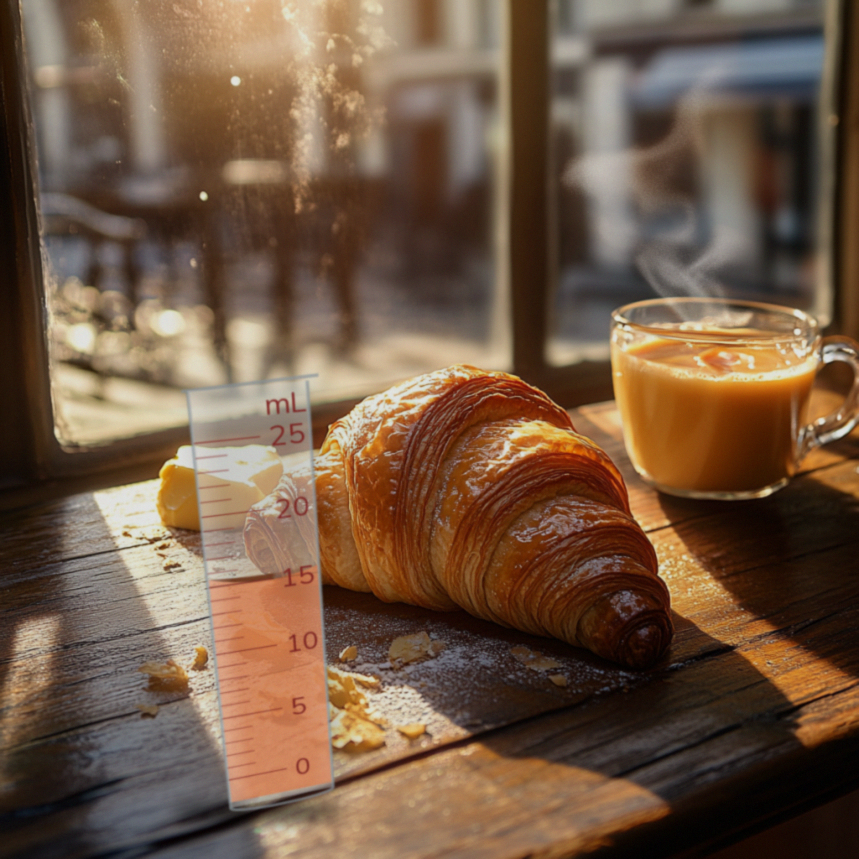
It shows 15 mL
